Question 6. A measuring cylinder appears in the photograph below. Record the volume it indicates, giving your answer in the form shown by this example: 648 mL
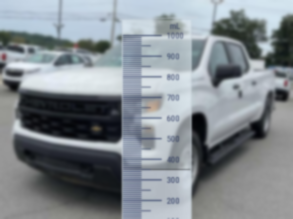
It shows 350 mL
